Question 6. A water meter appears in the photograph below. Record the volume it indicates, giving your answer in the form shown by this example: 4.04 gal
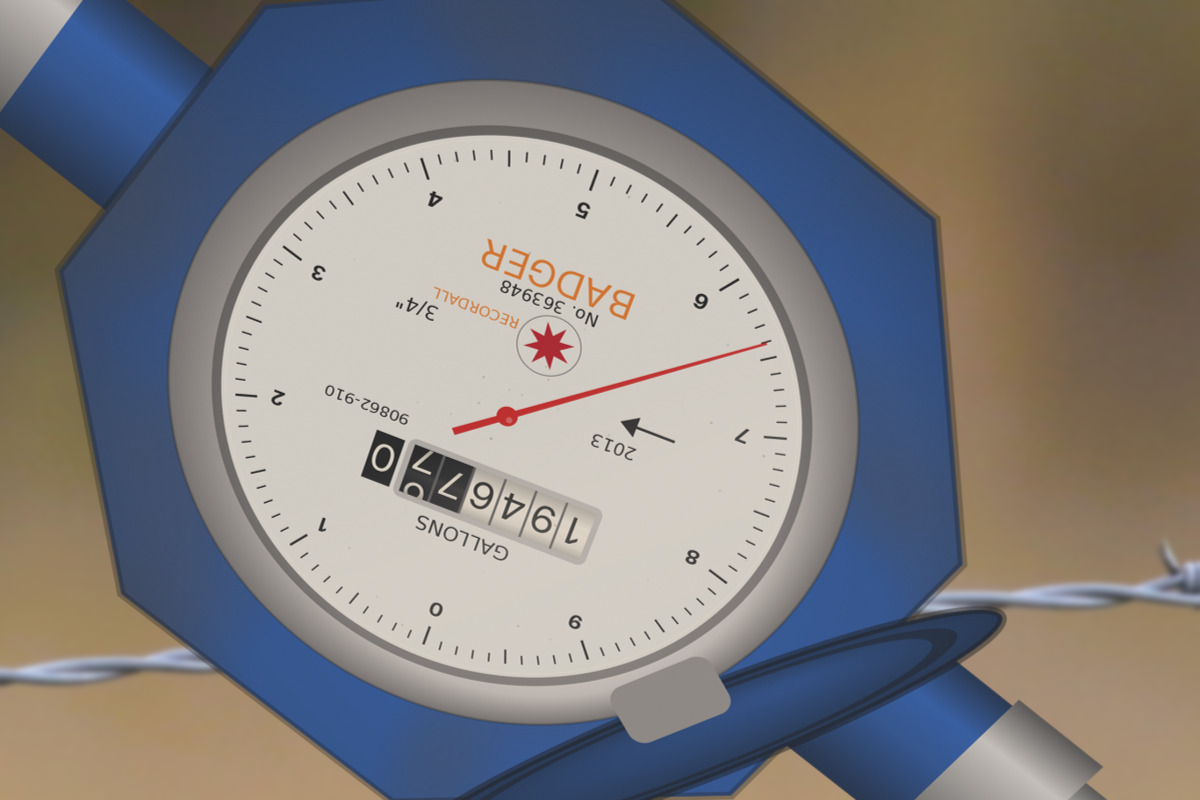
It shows 1946766.4 gal
